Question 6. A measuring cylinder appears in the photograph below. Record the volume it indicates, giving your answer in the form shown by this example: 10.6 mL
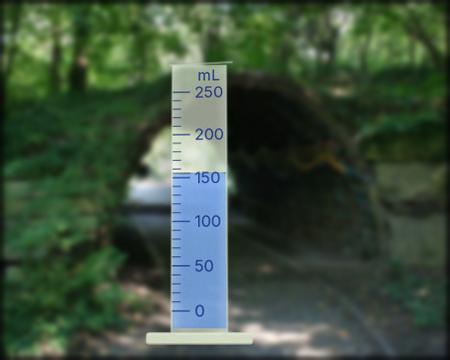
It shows 155 mL
